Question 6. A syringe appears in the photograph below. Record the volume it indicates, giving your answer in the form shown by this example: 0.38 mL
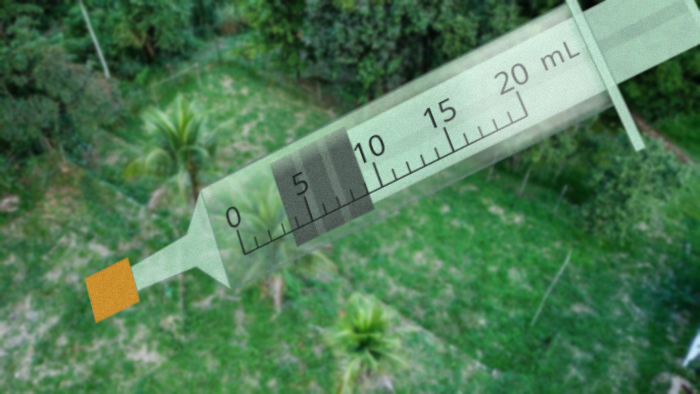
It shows 3.5 mL
